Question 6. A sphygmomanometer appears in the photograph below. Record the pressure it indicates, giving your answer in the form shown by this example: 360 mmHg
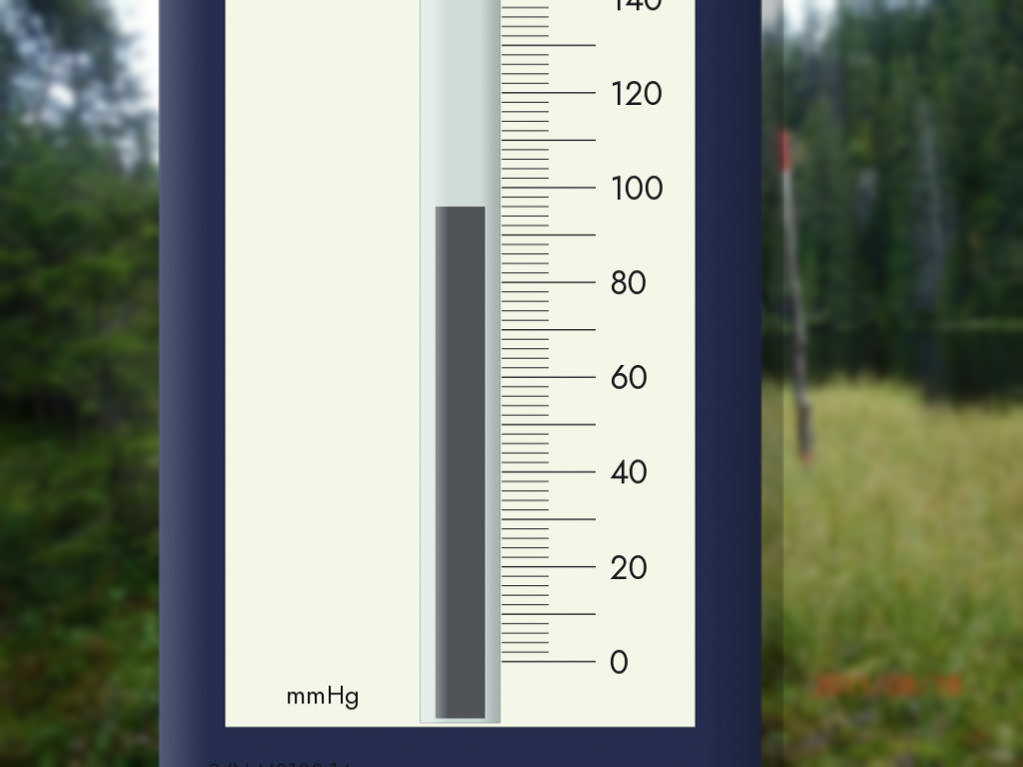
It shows 96 mmHg
